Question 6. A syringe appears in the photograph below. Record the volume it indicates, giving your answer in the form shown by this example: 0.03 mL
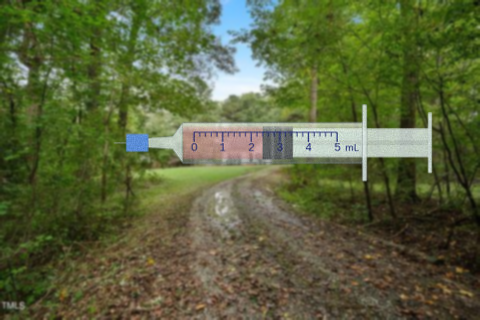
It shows 2.4 mL
